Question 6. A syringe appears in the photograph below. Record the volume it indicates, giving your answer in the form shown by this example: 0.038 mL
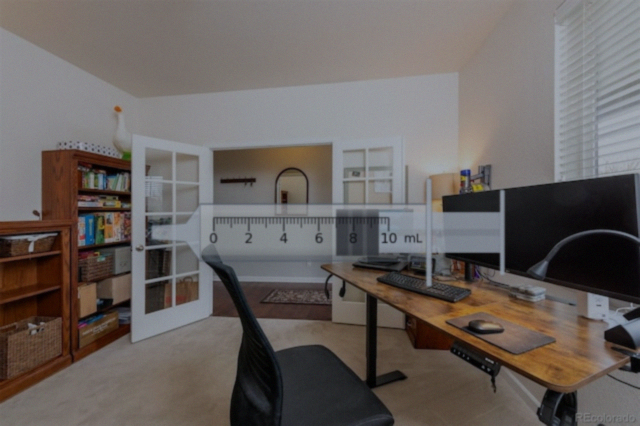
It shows 7 mL
